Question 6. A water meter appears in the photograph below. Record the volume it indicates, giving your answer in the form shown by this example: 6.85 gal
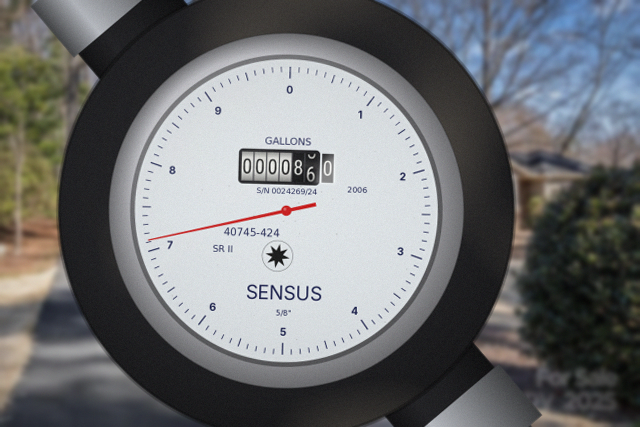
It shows 857.1 gal
